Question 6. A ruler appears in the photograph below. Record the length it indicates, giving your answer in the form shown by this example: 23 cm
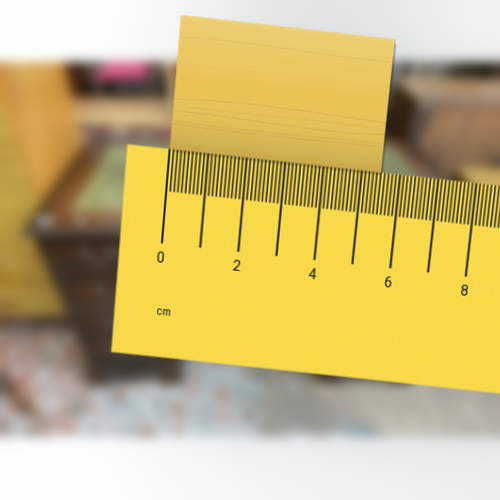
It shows 5.5 cm
